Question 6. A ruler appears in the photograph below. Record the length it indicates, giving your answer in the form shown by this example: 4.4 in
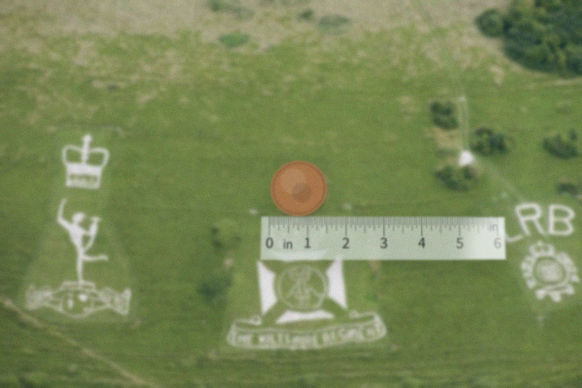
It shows 1.5 in
